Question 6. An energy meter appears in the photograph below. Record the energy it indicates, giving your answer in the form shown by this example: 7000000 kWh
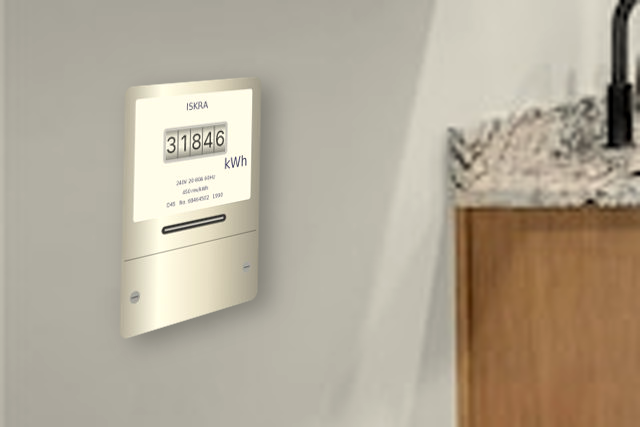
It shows 31846 kWh
